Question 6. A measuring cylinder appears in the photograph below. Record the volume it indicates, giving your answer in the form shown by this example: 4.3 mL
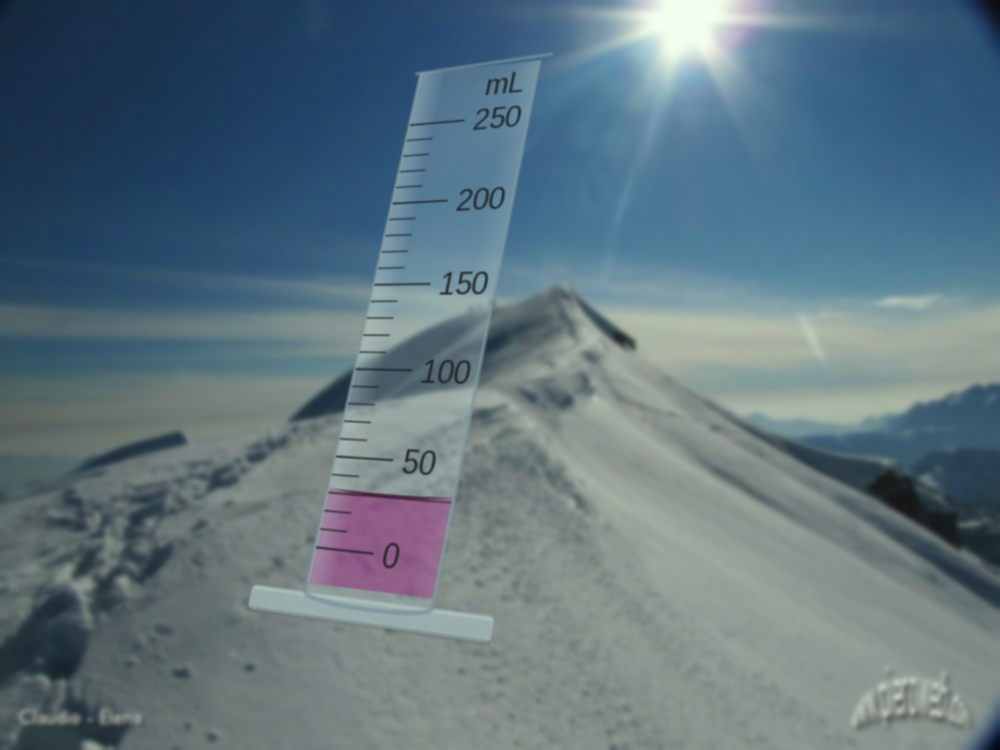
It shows 30 mL
